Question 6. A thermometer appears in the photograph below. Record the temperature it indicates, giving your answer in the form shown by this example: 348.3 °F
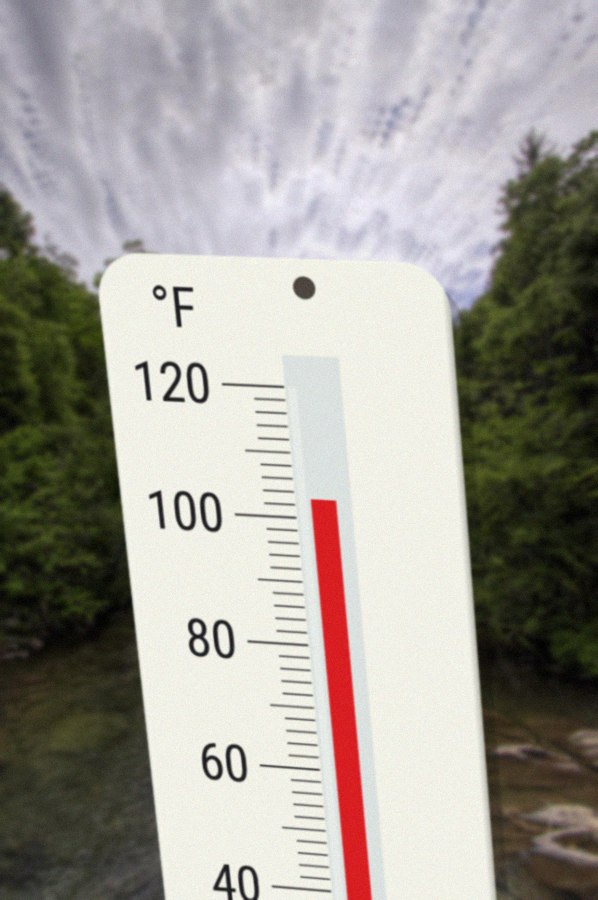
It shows 103 °F
